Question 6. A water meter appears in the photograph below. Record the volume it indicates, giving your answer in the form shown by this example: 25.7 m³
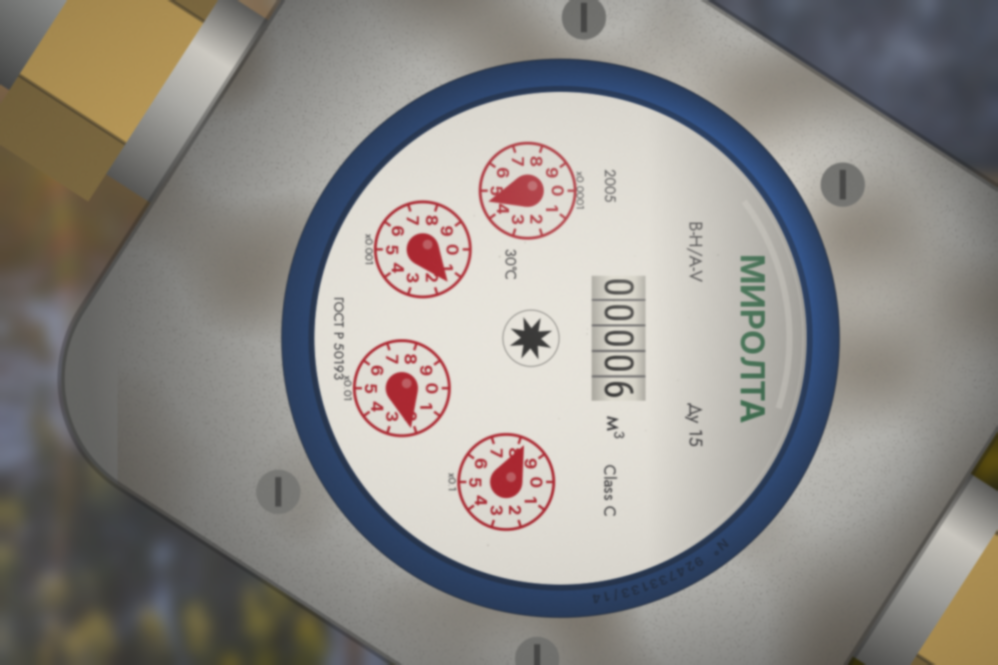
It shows 6.8214 m³
